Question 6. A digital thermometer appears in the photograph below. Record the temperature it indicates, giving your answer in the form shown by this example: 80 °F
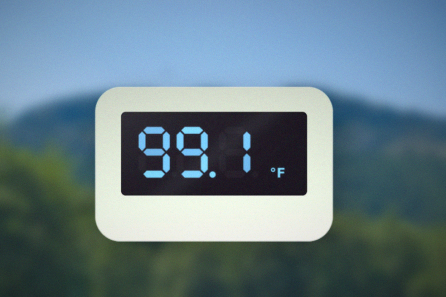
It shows 99.1 °F
